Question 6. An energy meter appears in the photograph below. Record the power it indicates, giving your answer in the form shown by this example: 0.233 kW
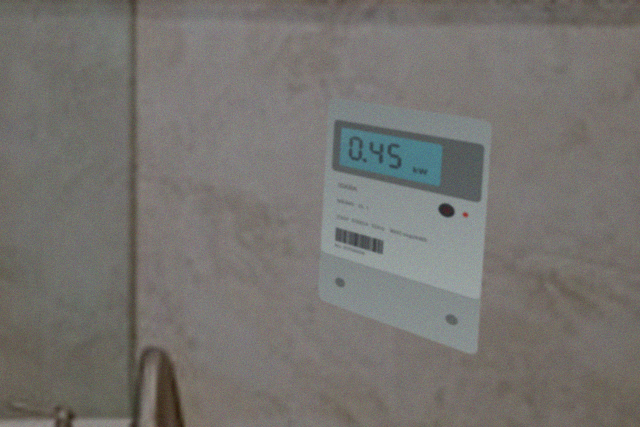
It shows 0.45 kW
